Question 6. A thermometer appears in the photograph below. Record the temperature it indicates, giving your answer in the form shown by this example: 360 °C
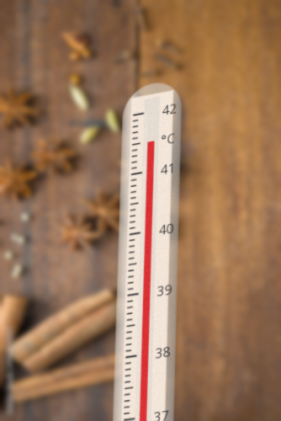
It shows 41.5 °C
